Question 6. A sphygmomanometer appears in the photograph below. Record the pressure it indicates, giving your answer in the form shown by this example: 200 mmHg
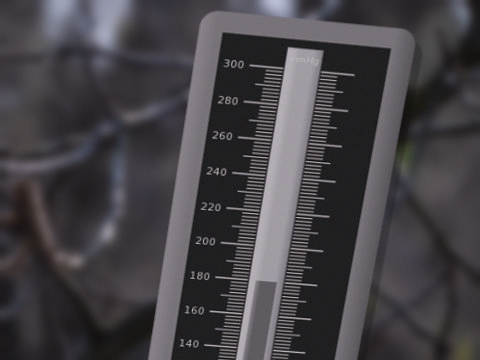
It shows 180 mmHg
